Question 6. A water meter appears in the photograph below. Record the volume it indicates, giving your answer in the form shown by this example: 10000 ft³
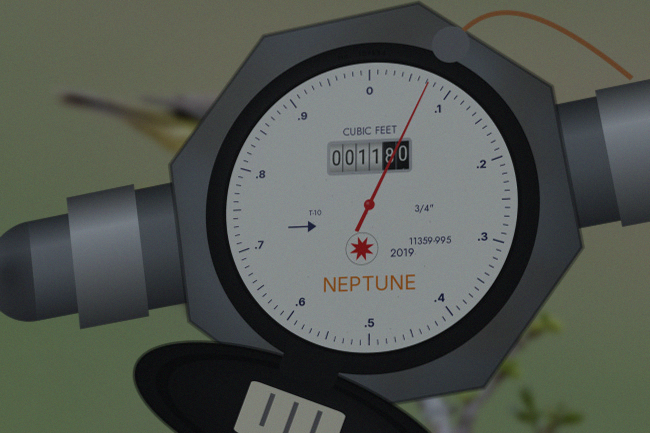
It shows 1180.07 ft³
